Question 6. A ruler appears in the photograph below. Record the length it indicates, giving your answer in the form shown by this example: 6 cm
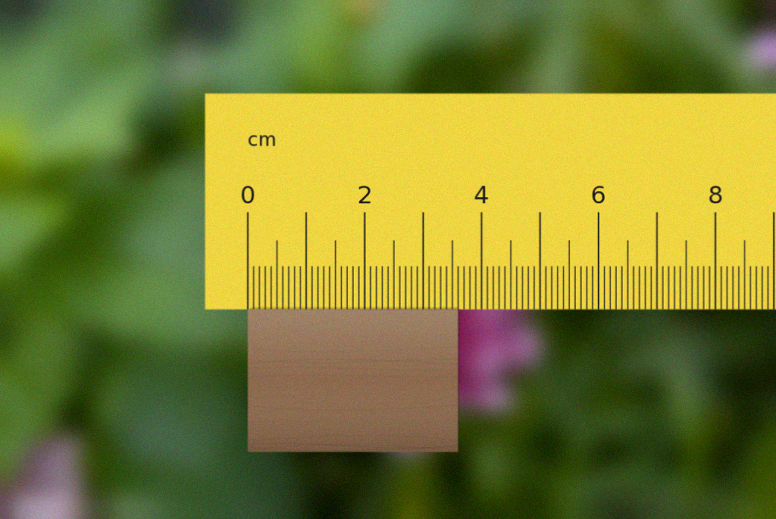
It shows 3.6 cm
